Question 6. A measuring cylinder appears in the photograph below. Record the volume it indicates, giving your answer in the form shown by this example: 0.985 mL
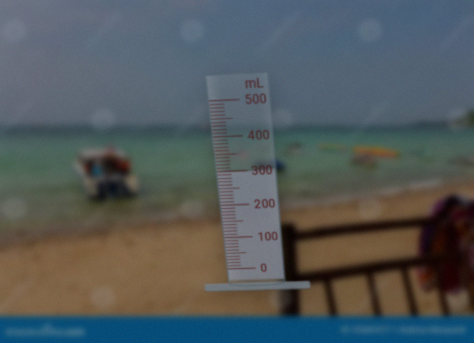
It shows 300 mL
